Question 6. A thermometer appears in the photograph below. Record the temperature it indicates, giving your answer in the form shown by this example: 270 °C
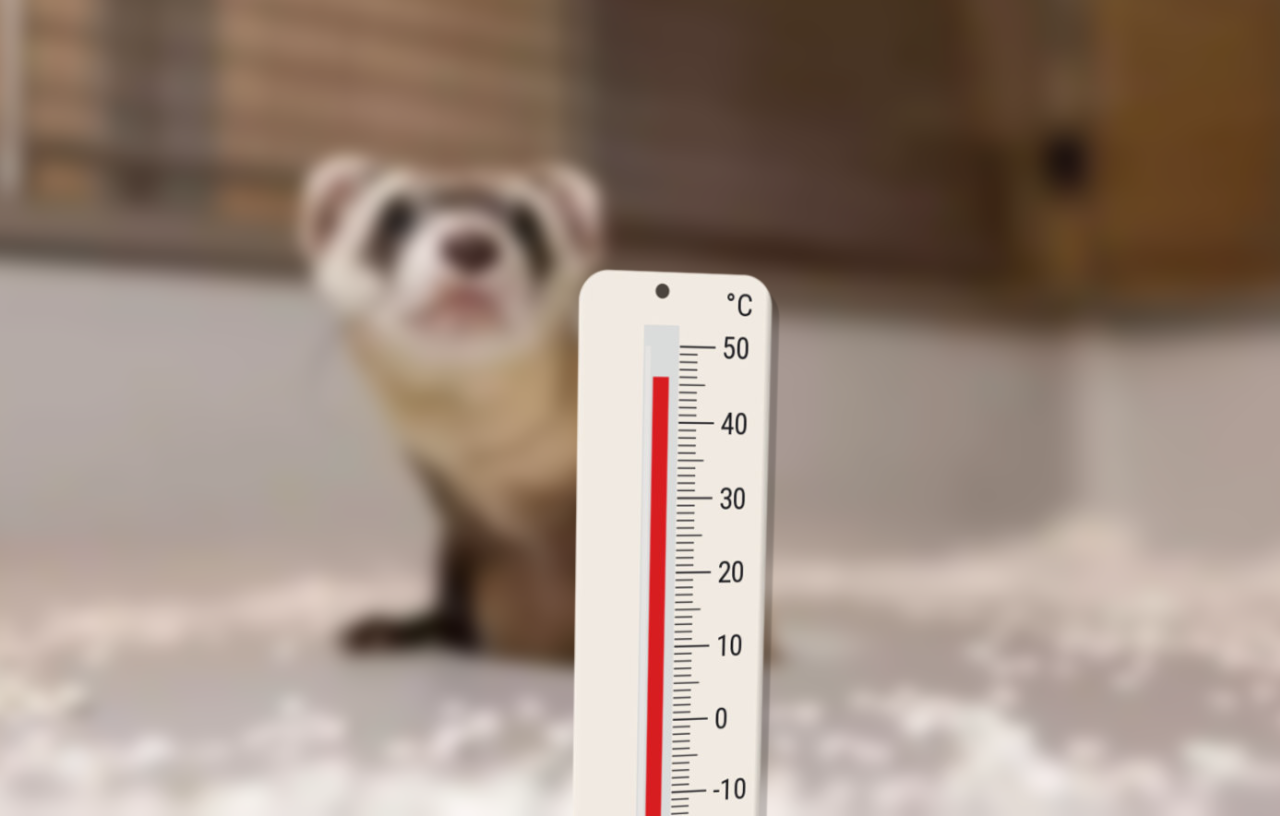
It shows 46 °C
